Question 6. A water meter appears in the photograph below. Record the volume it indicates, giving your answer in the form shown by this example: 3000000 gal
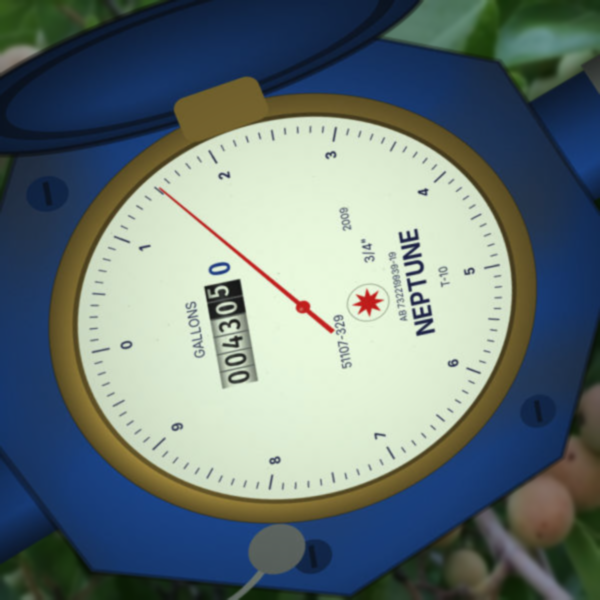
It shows 43051.5 gal
